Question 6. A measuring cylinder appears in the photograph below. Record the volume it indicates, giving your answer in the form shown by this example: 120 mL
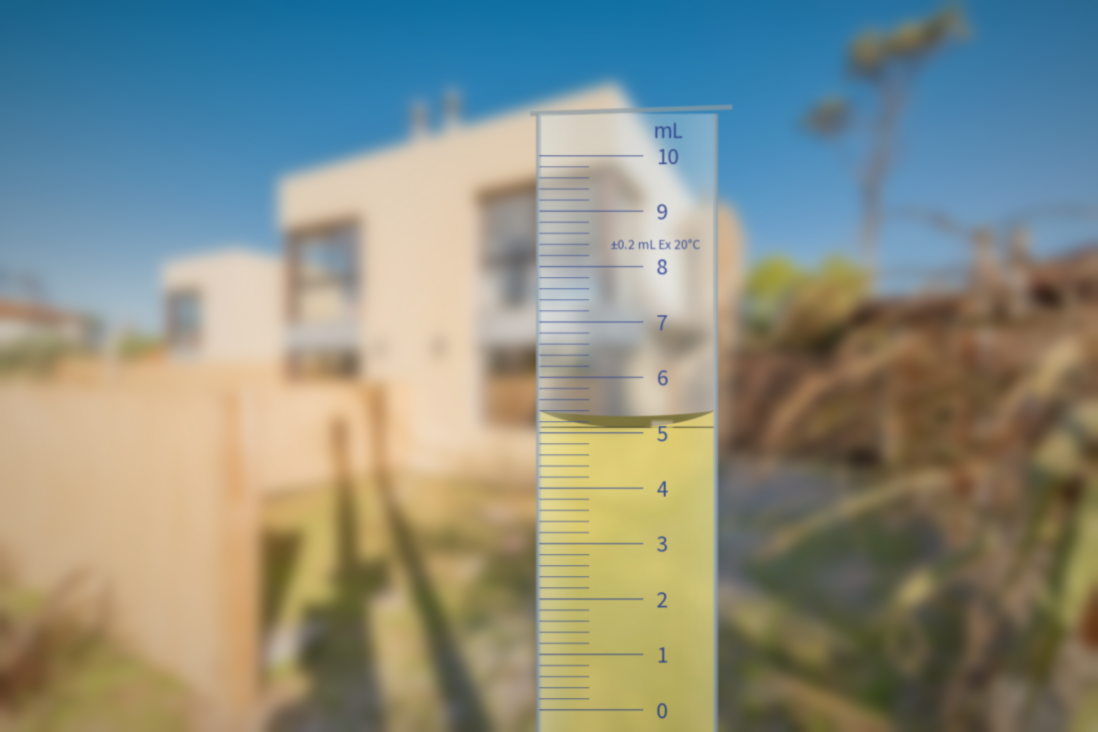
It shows 5.1 mL
